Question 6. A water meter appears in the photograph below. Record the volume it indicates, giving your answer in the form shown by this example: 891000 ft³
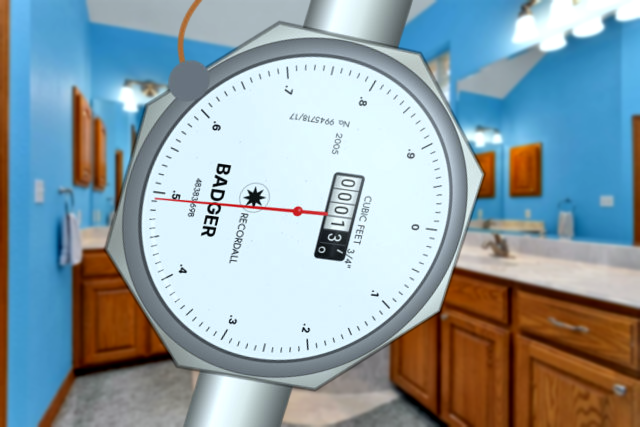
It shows 137.49 ft³
